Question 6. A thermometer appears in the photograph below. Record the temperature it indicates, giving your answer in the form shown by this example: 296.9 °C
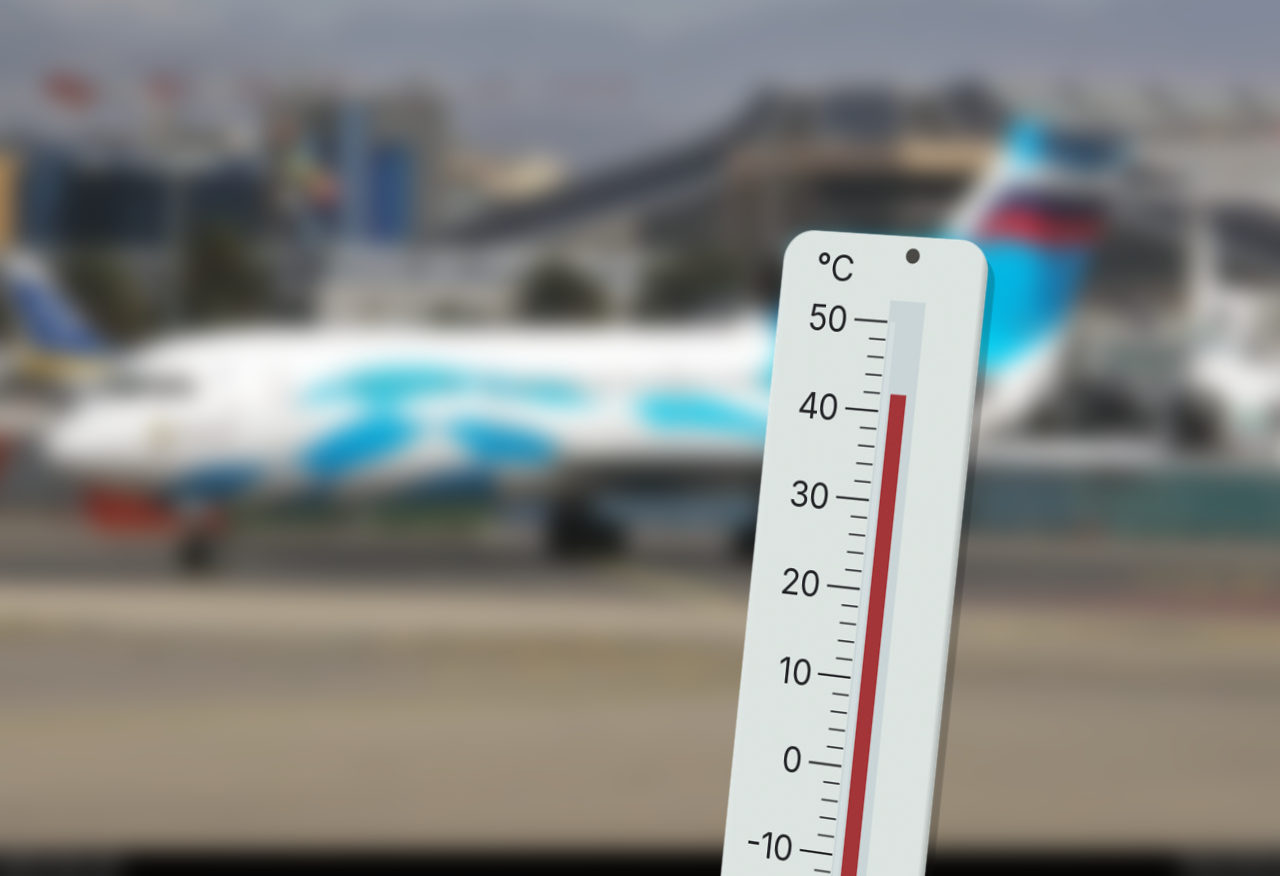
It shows 42 °C
